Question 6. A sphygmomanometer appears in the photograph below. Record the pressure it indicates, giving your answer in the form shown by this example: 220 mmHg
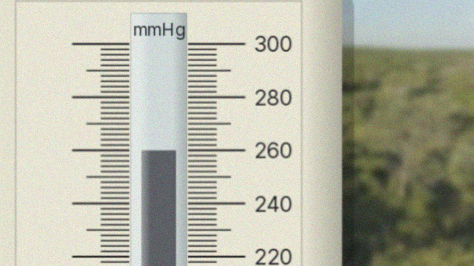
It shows 260 mmHg
